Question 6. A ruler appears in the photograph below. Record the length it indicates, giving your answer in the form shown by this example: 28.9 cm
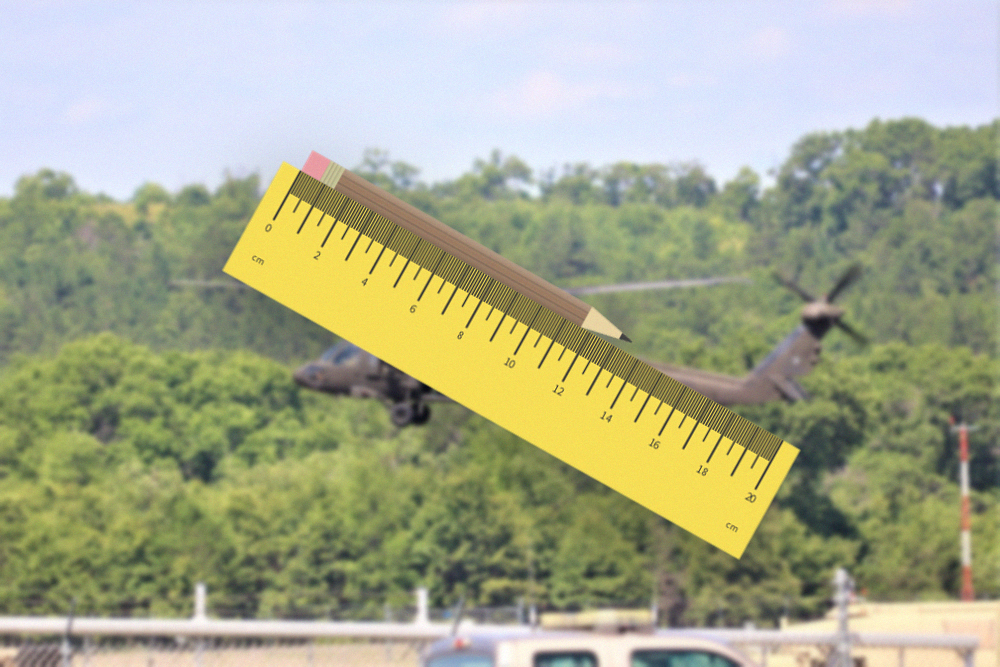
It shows 13.5 cm
